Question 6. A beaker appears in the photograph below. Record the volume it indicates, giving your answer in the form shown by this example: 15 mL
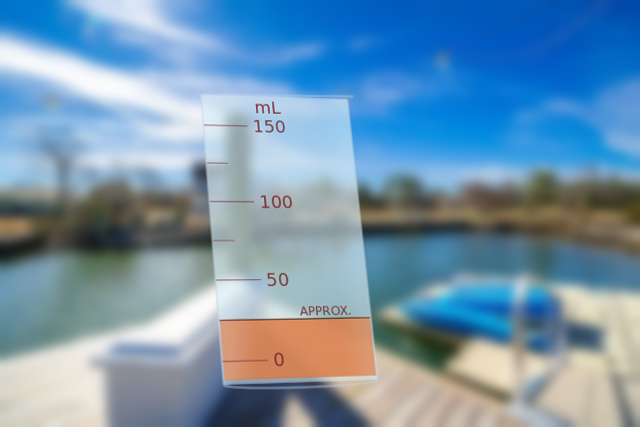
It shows 25 mL
